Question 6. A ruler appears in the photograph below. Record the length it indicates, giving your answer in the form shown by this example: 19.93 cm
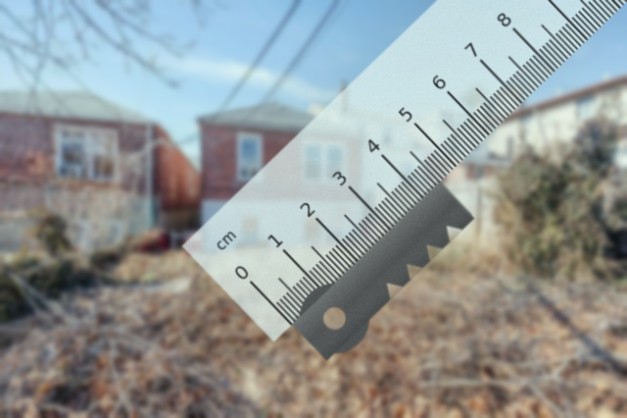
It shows 4.5 cm
